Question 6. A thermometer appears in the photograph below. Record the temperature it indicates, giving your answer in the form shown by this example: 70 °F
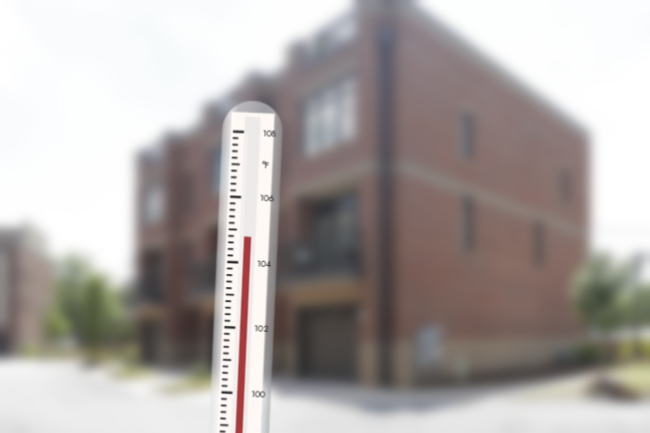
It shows 104.8 °F
